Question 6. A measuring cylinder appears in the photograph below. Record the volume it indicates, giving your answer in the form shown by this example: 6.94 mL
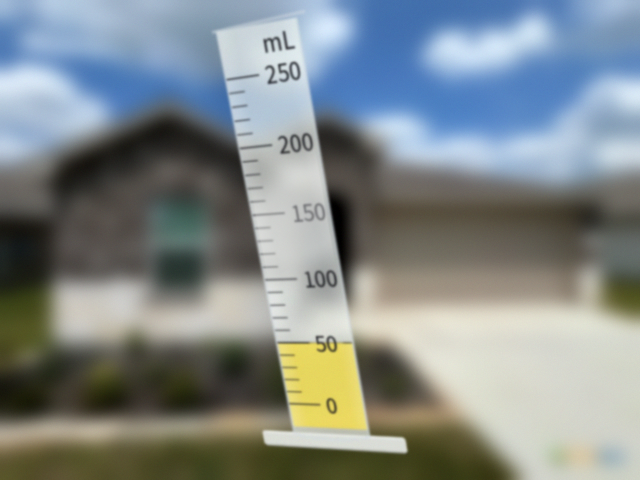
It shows 50 mL
